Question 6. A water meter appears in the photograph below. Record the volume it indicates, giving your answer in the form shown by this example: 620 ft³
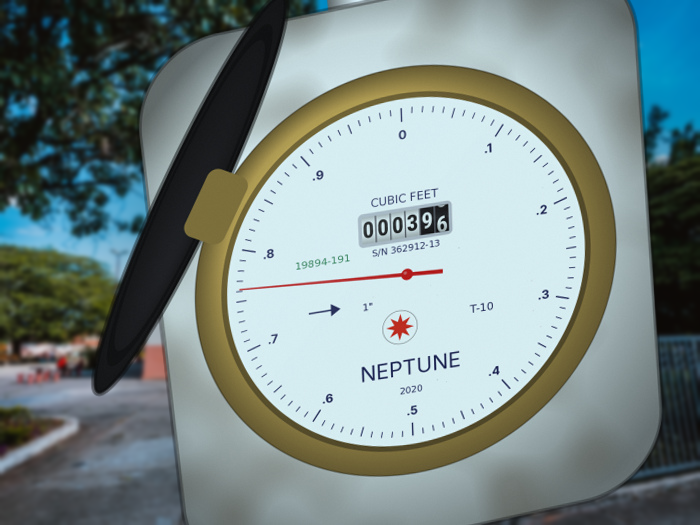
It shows 395.76 ft³
